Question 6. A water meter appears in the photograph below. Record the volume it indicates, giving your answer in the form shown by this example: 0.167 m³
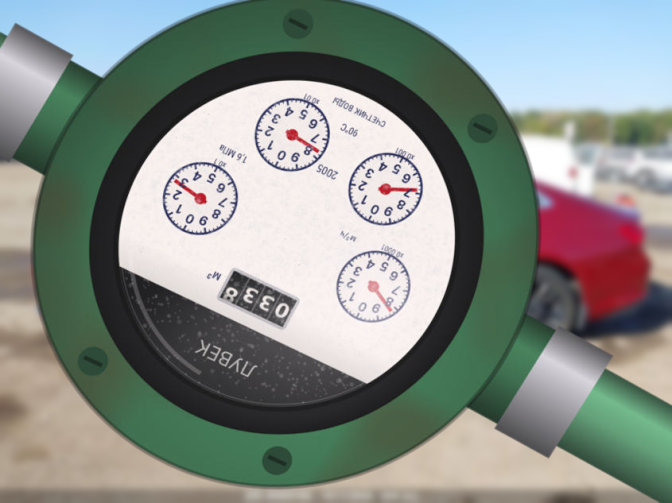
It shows 338.2768 m³
